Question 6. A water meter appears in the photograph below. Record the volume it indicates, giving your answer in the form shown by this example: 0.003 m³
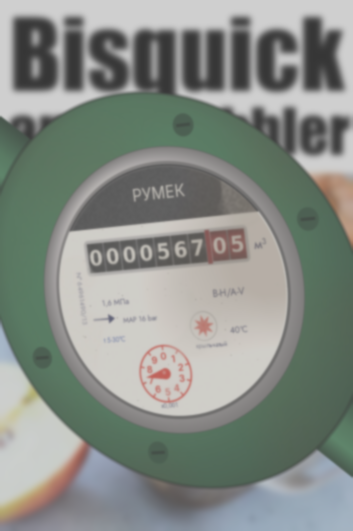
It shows 567.057 m³
